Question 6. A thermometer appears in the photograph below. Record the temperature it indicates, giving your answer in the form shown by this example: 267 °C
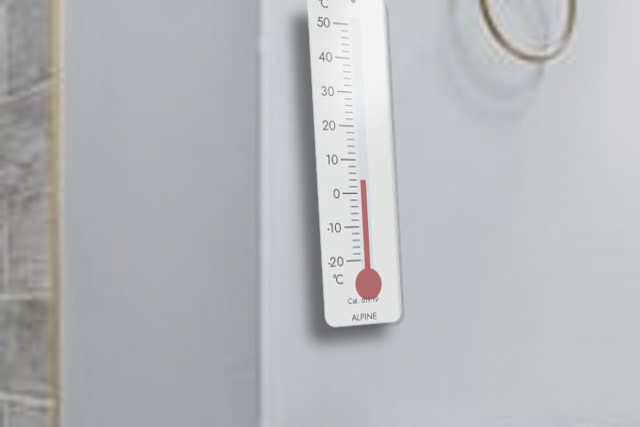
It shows 4 °C
